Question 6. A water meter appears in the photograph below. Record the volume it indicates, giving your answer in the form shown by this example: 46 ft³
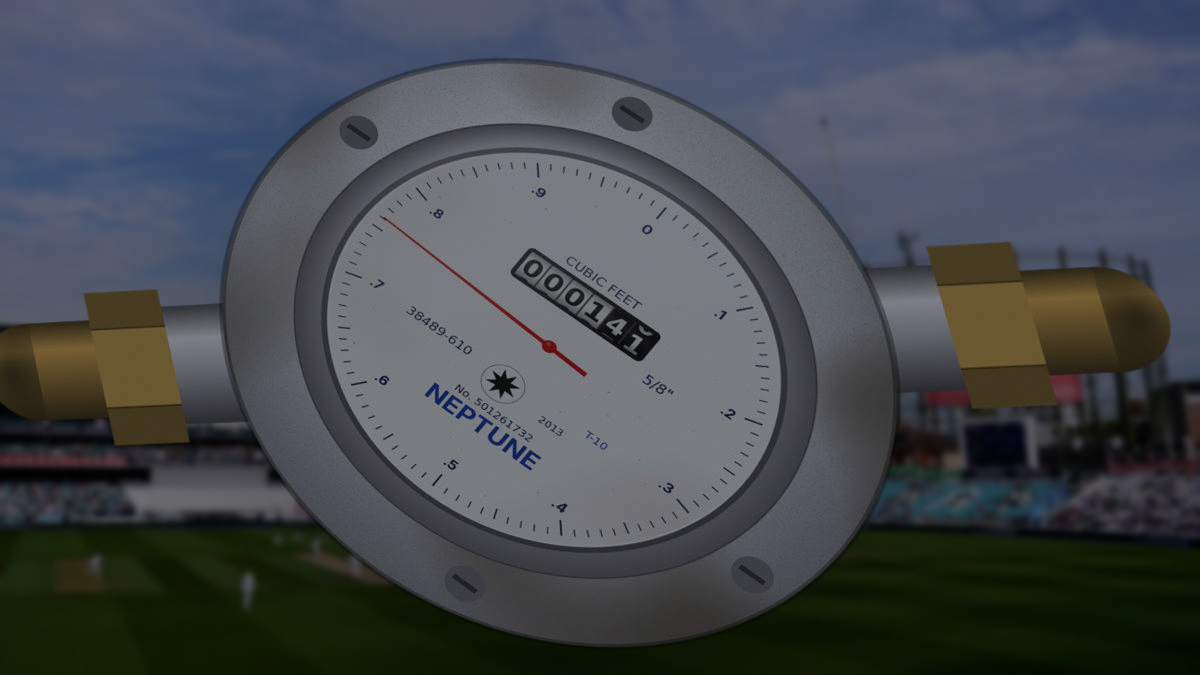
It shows 140.76 ft³
